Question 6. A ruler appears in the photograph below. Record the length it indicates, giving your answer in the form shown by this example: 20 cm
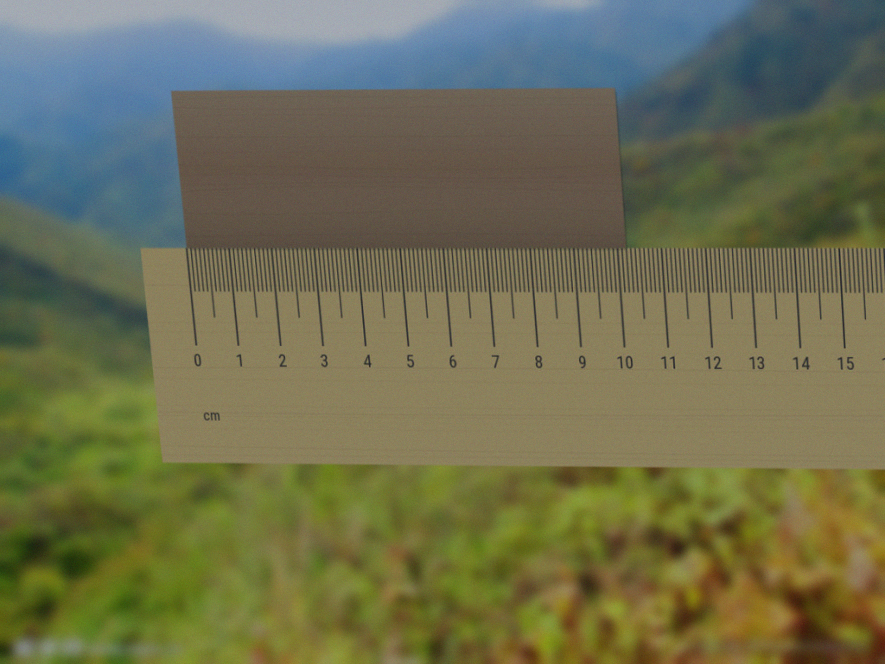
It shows 10.2 cm
